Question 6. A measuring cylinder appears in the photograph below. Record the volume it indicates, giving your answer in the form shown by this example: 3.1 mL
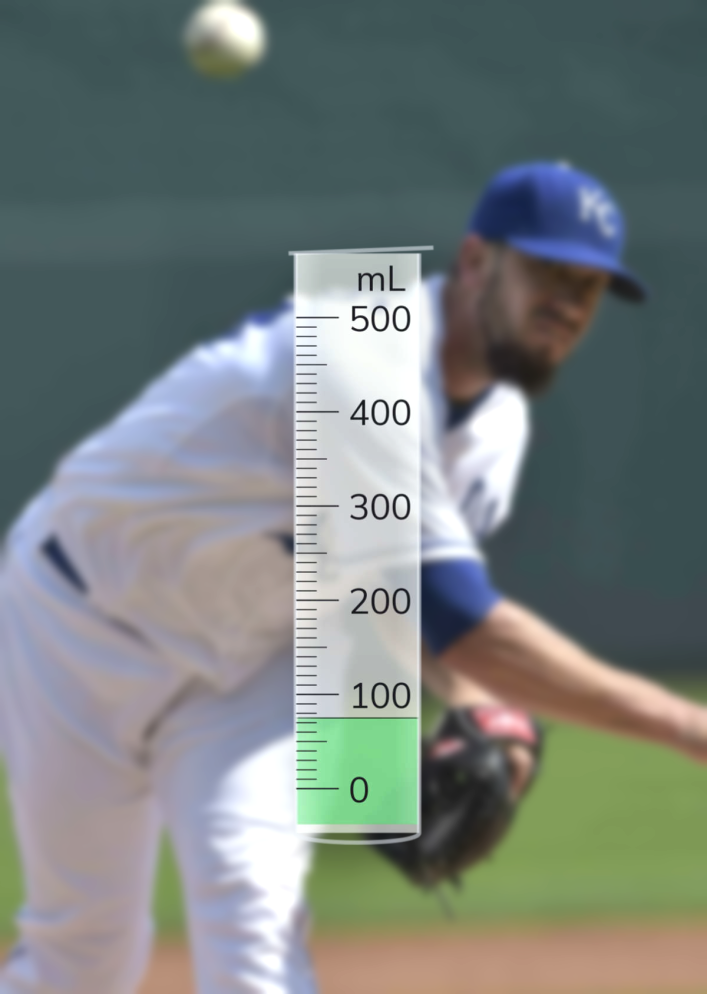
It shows 75 mL
